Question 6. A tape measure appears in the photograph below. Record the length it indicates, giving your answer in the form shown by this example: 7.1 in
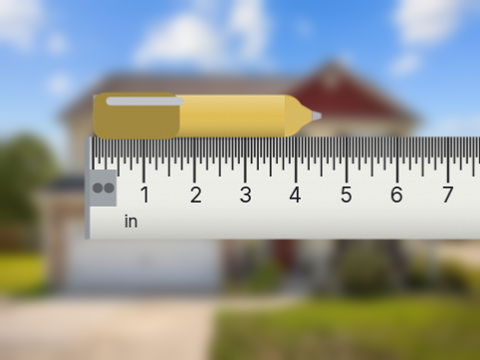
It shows 4.5 in
